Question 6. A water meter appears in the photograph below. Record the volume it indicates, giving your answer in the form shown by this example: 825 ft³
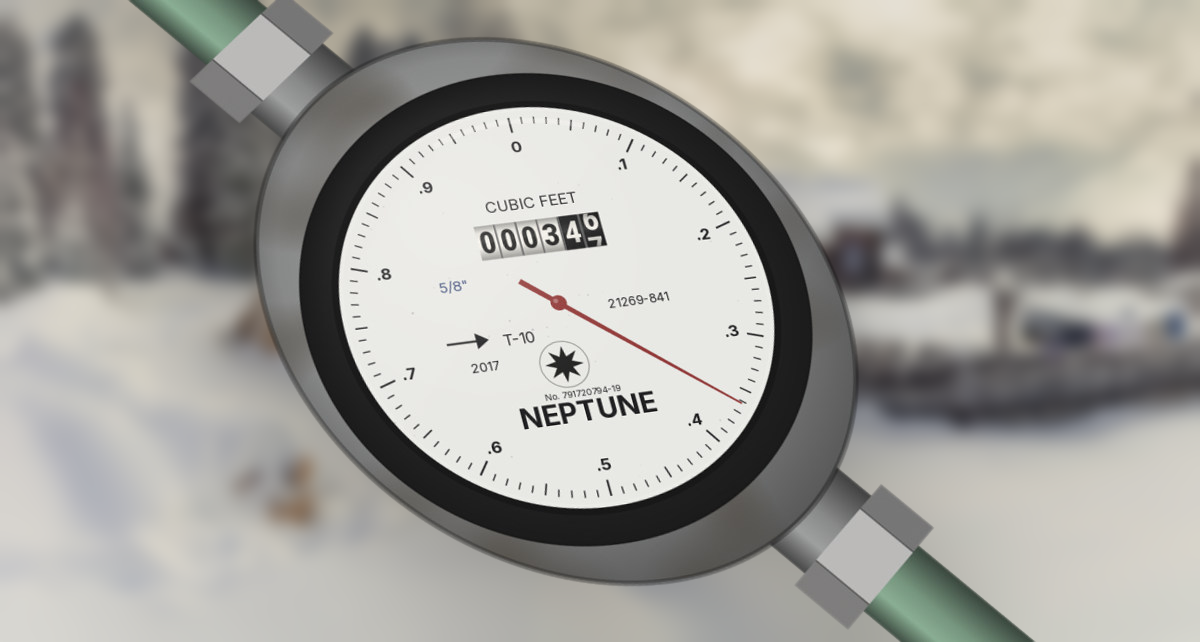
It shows 346.36 ft³
